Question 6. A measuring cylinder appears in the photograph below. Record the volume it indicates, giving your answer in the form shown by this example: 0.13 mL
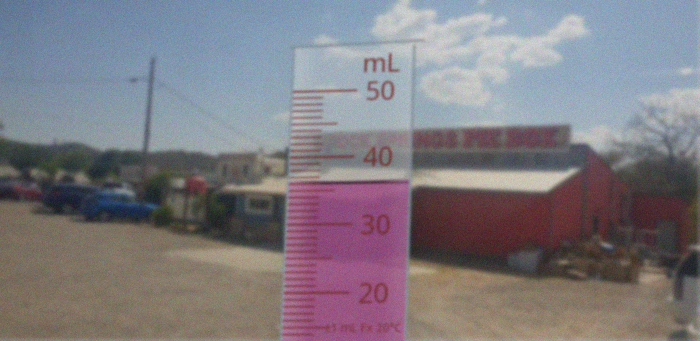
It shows 36 mL
